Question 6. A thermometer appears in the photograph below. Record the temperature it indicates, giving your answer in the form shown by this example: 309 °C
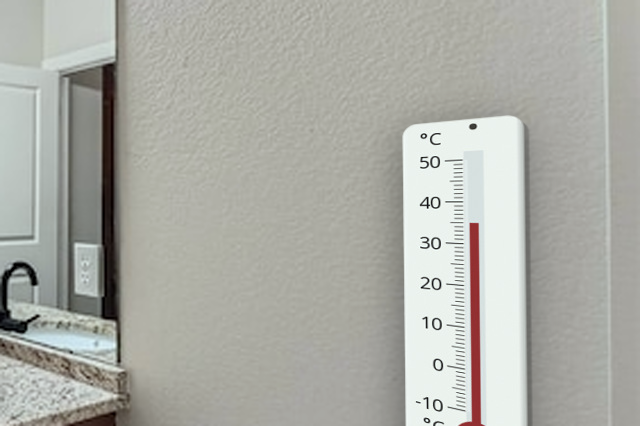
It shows 35 °C
